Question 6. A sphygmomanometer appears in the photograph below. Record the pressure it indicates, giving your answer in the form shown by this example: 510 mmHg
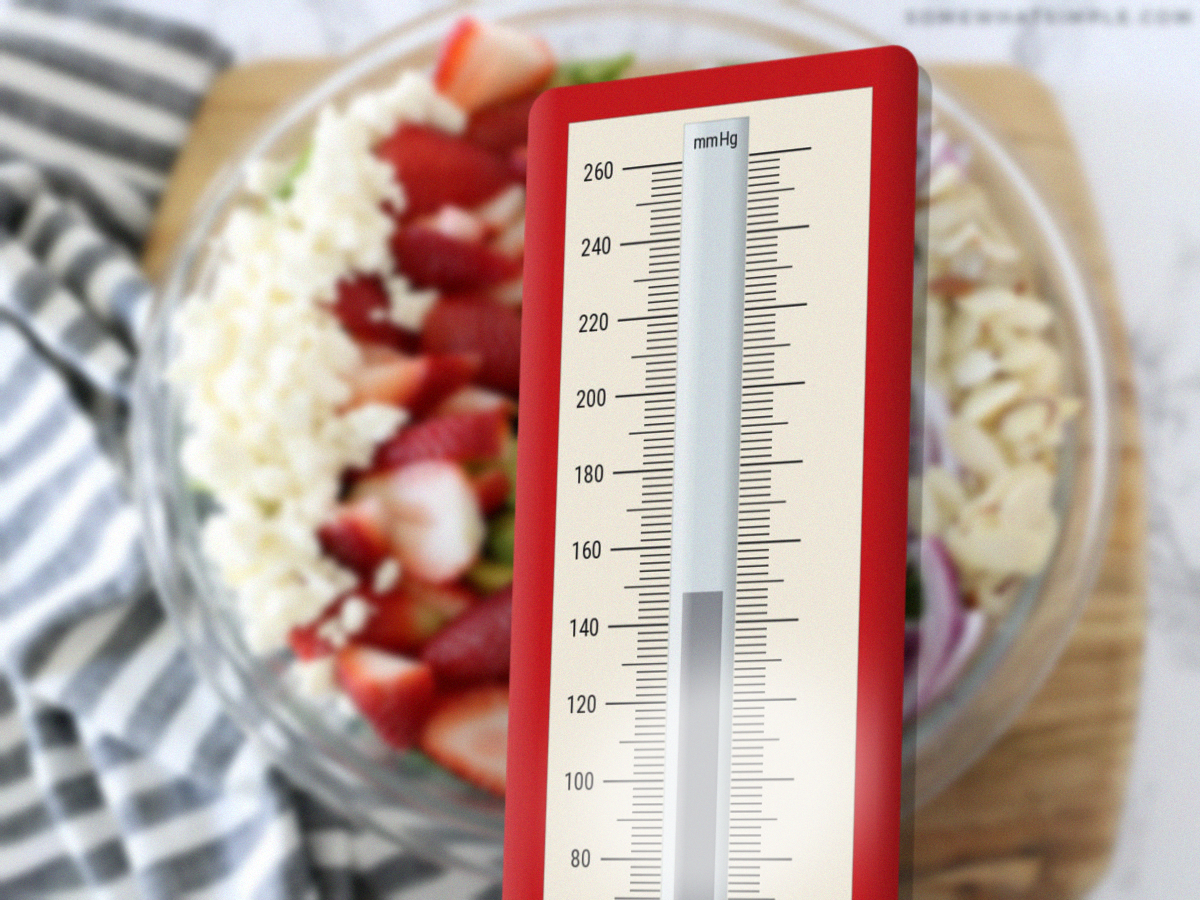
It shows 148 mmHg
